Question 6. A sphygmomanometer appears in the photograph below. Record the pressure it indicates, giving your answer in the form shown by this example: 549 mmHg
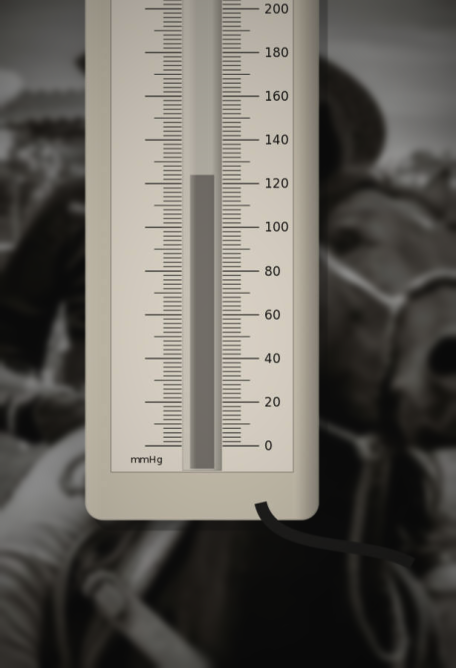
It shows 124 mmHg
